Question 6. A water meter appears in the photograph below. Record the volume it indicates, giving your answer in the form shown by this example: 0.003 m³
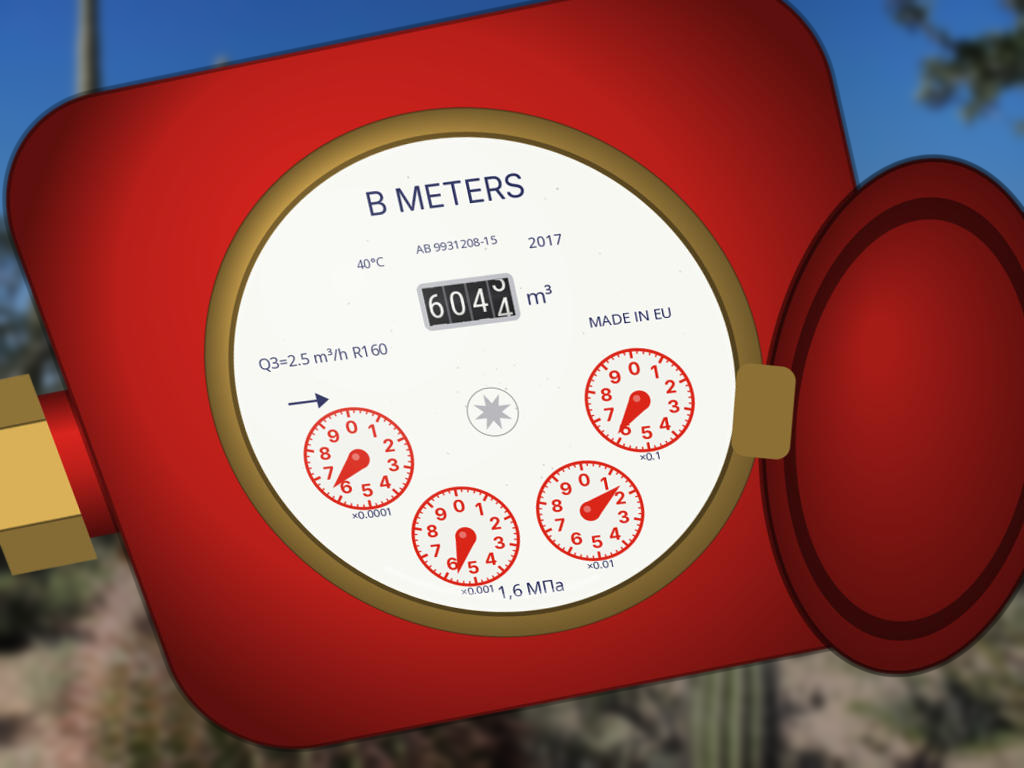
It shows 6043.6156 m³
